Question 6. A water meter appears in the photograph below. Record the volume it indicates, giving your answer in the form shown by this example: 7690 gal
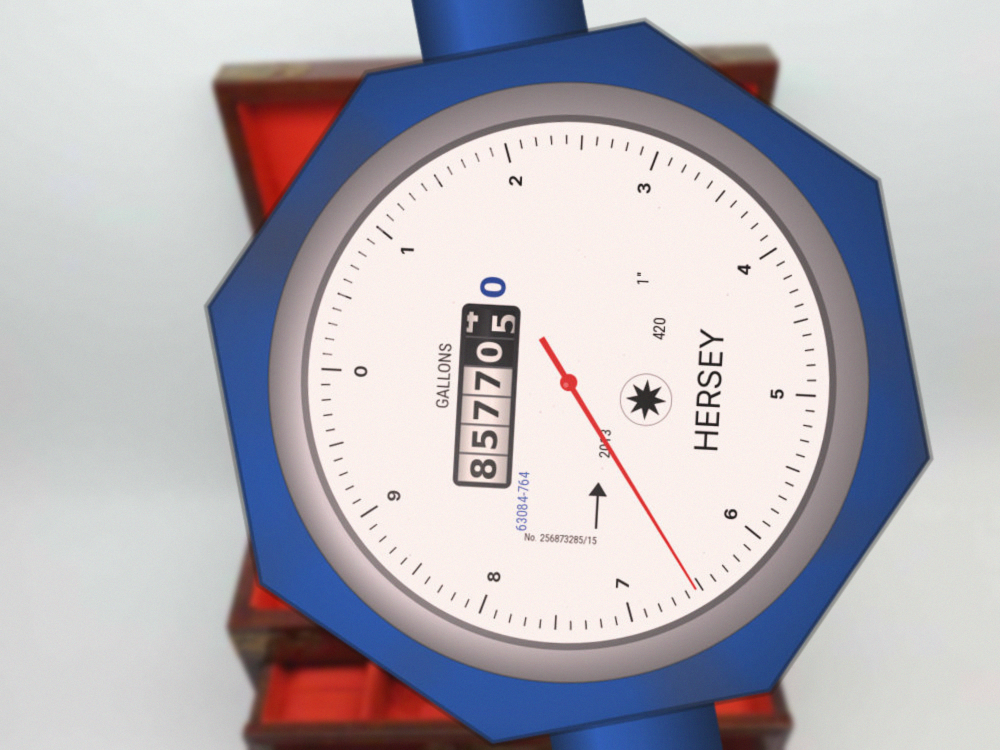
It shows 8577046.5 gal
